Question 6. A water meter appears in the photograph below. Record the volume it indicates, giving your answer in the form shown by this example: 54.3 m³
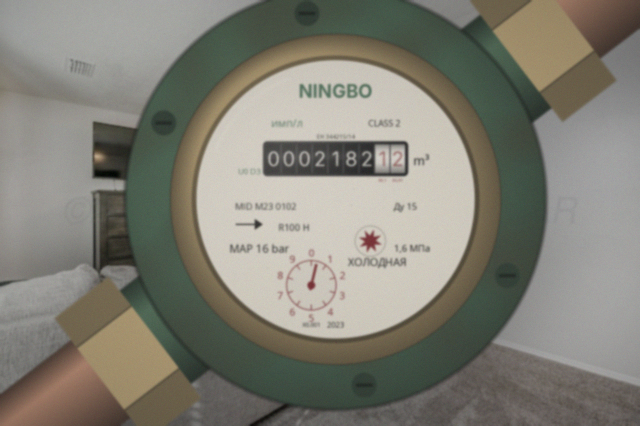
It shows 2182.120 m³
